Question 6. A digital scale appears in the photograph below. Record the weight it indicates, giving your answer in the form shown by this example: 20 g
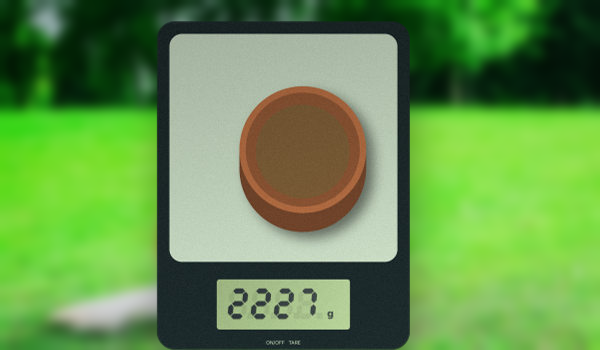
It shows 2227 g
